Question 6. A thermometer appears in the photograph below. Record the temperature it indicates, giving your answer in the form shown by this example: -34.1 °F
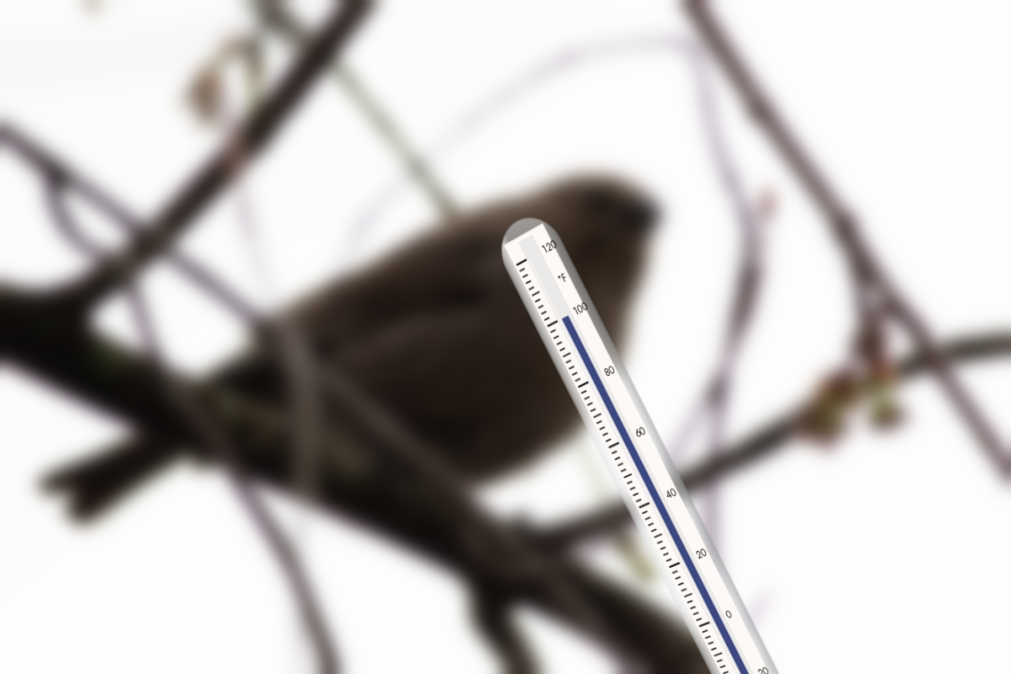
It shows 100 °F
